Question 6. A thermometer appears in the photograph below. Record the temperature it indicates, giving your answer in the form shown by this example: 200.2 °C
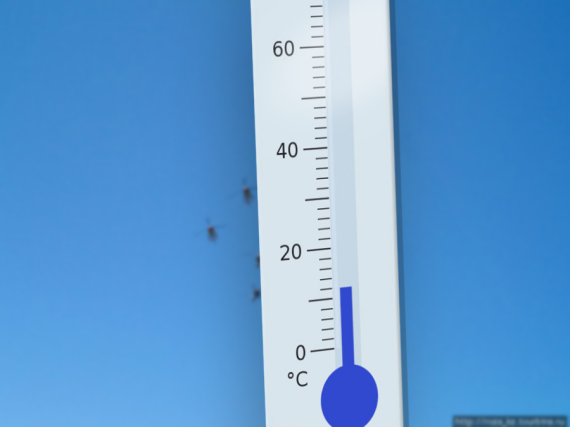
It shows 12 °C
